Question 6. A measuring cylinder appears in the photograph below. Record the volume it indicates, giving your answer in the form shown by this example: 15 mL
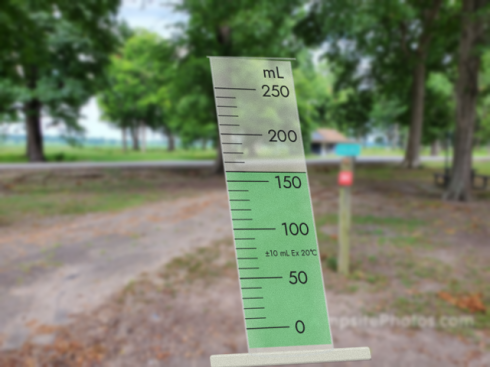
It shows 160 mL
